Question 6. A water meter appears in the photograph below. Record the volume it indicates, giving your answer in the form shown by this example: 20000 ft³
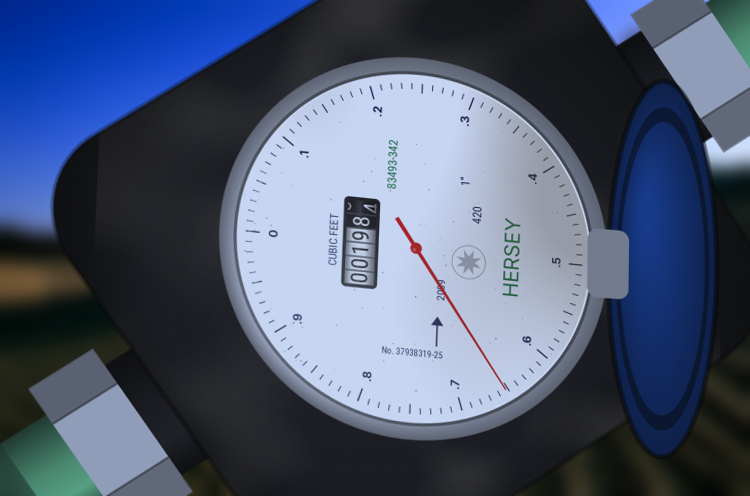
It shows 1983.65 ft³
